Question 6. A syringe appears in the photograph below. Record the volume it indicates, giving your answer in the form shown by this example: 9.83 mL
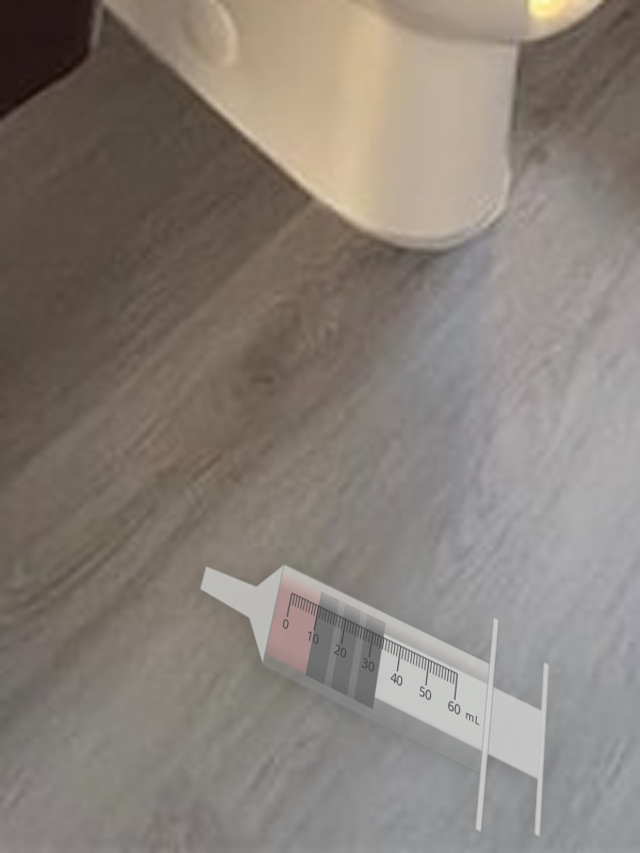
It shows 10 mL
